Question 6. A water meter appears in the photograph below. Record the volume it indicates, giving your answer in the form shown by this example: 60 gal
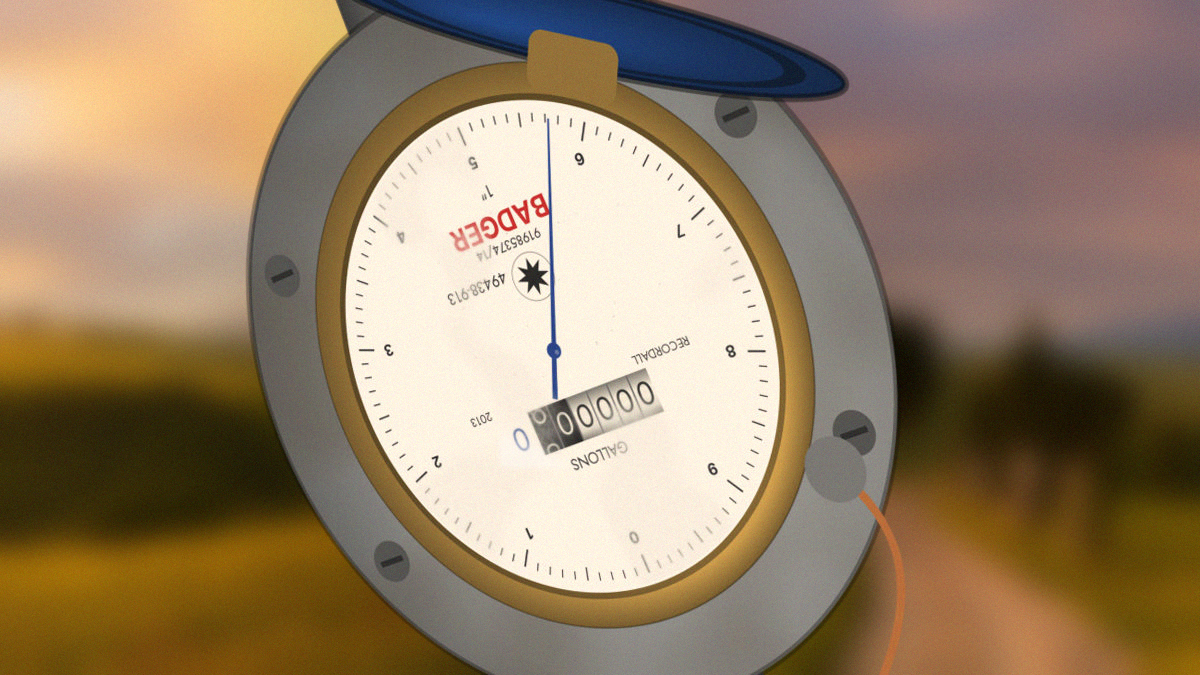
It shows 85.7 gal
